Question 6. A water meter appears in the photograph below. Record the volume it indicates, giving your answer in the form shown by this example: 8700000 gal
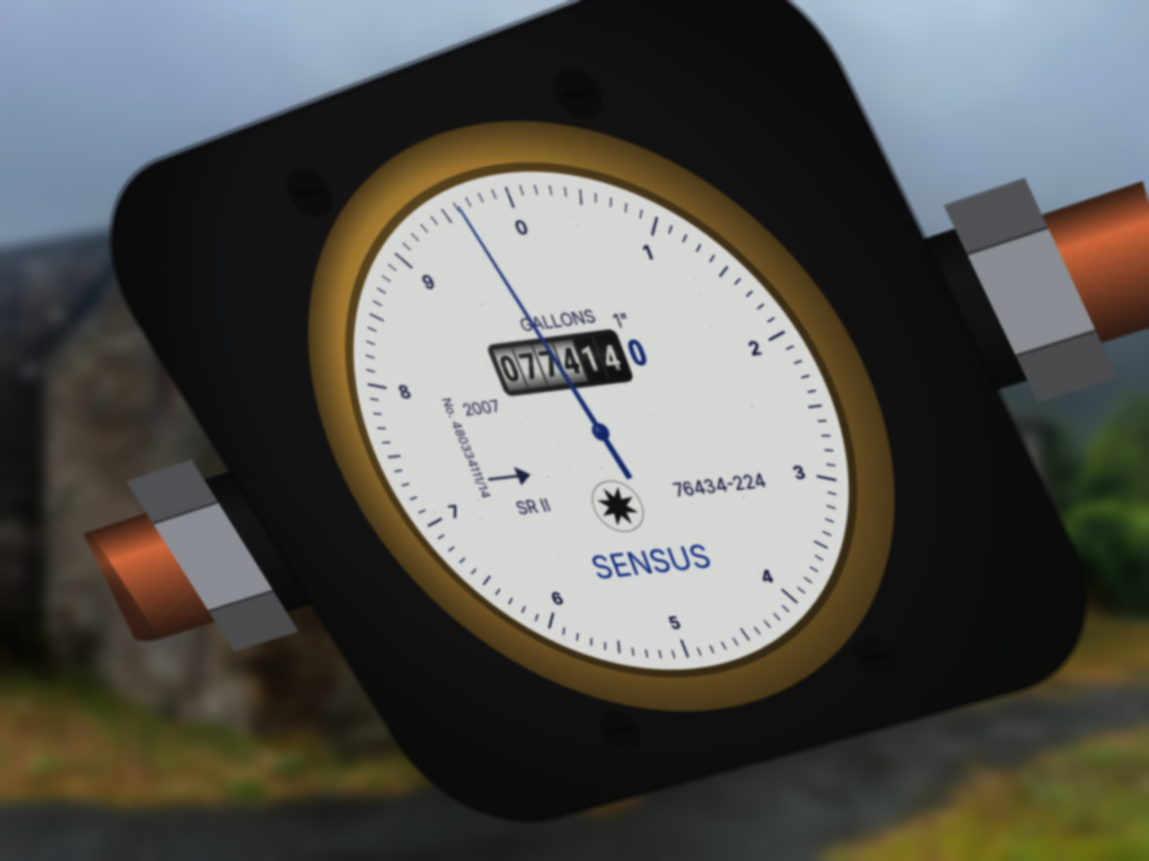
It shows 774139.6 gal
